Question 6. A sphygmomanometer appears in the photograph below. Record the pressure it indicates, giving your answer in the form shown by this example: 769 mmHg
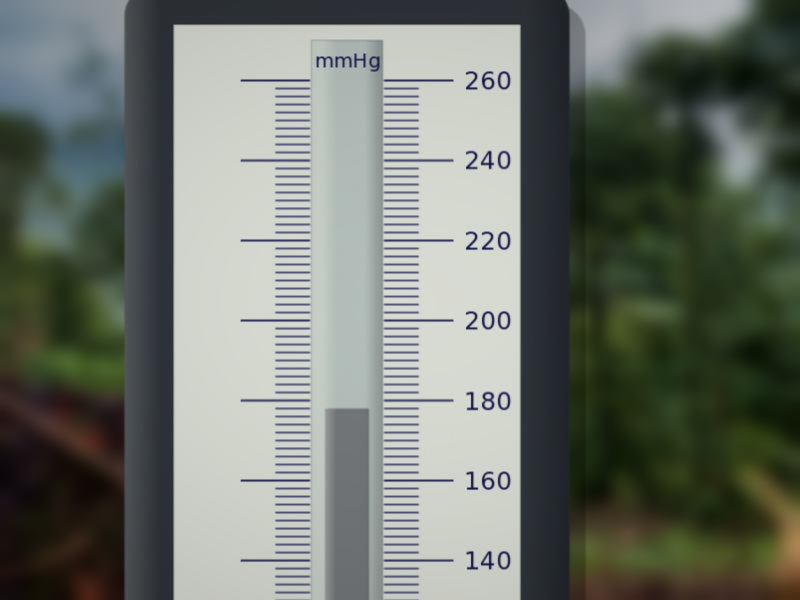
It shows 178 mmHg
